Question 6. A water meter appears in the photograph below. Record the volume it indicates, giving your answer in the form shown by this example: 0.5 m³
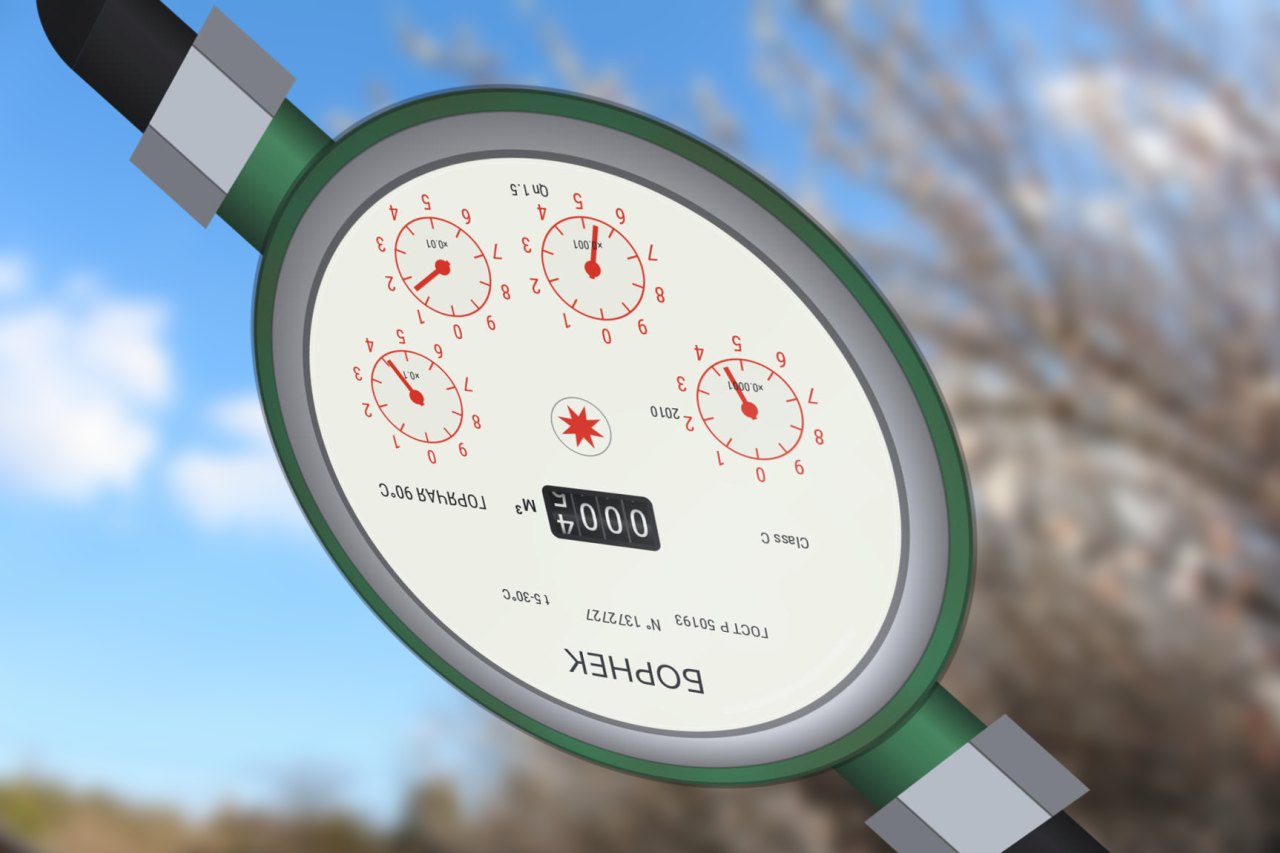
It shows 4.4154 m³
